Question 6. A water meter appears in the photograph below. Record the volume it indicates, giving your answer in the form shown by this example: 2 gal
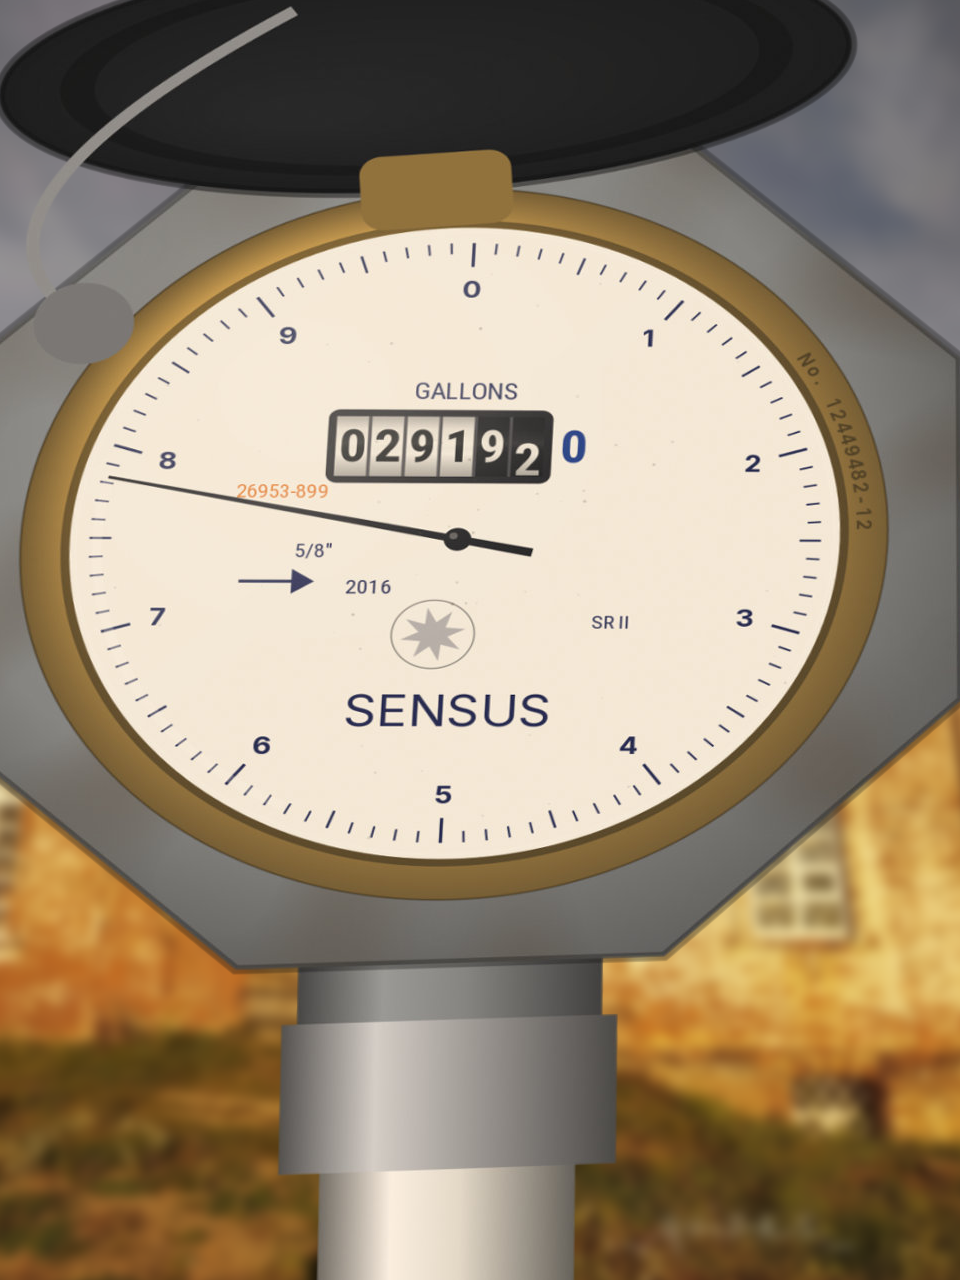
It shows 291917.8 gal
